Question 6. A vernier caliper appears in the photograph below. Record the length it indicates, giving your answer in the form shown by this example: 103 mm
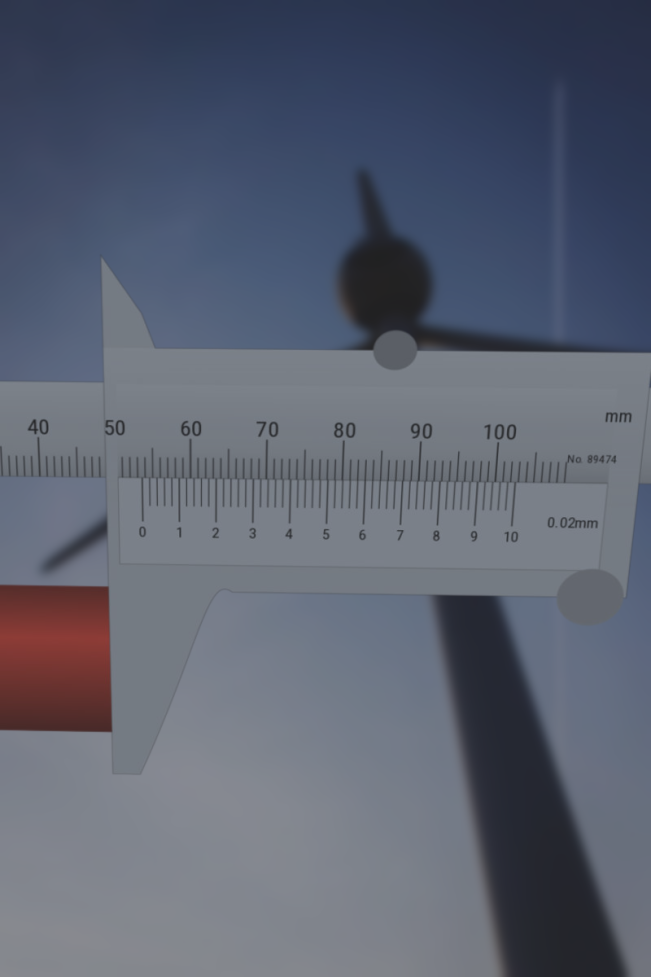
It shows 53.6 mm
